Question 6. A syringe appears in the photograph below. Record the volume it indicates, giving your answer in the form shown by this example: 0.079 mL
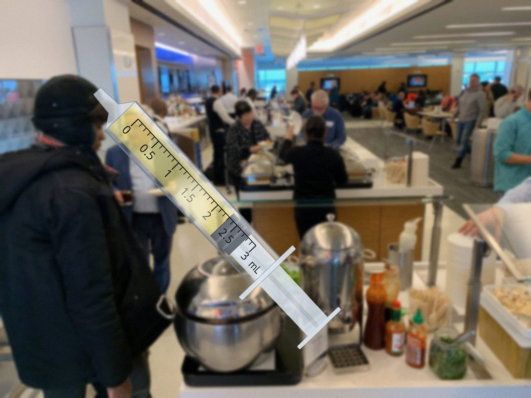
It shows 2.3 mL
